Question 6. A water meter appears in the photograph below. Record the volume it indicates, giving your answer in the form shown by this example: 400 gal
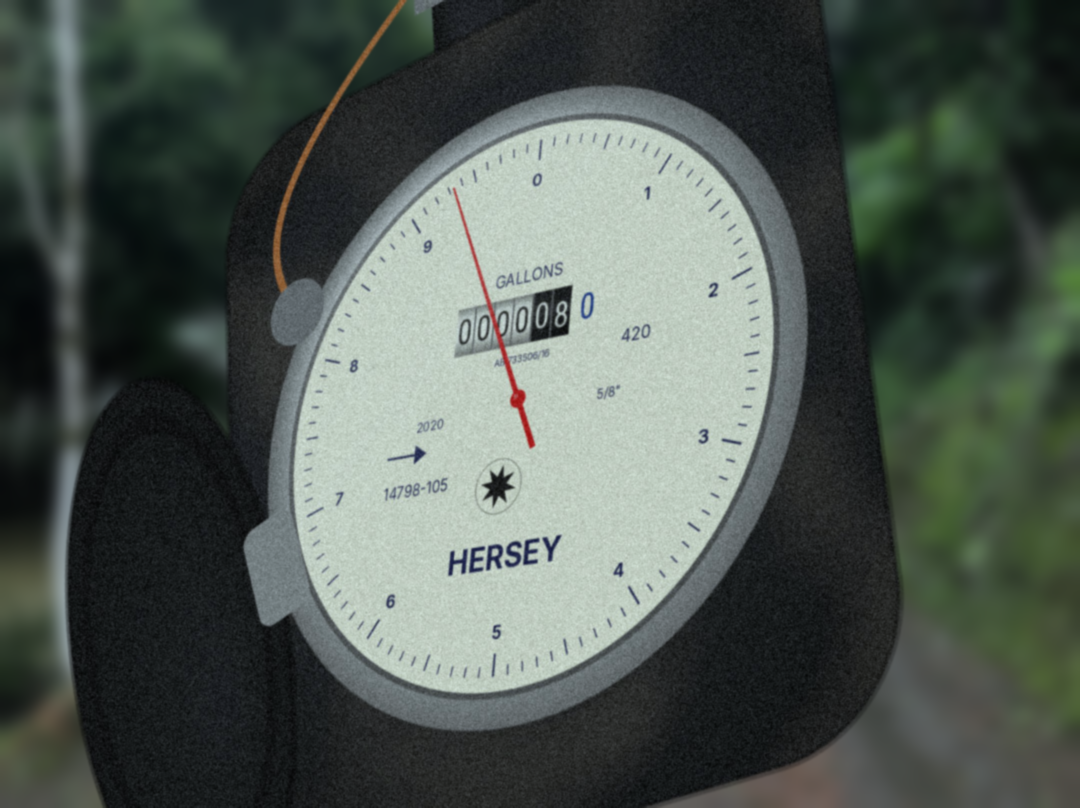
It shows 79.3 gal
